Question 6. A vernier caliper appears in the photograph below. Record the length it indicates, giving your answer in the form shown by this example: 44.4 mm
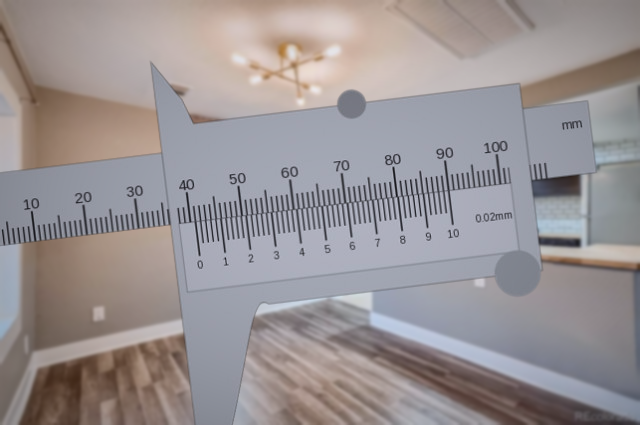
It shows 41.0 mm
